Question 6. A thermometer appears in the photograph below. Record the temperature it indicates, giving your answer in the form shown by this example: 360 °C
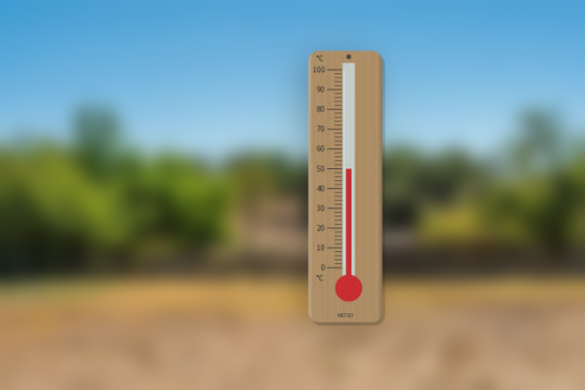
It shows 50 °C
